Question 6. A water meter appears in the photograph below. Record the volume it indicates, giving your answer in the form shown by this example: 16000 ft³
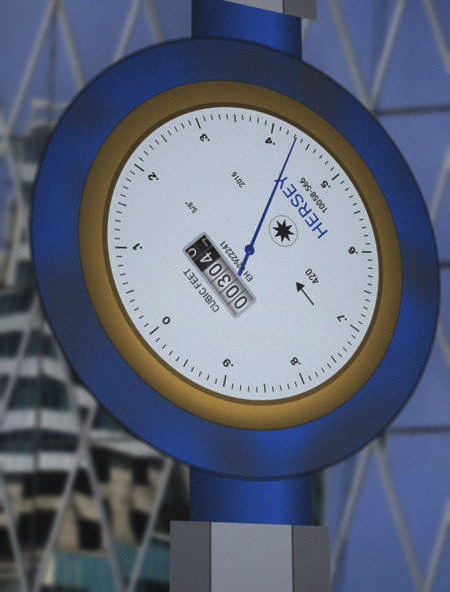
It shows 3046.43 ft³
